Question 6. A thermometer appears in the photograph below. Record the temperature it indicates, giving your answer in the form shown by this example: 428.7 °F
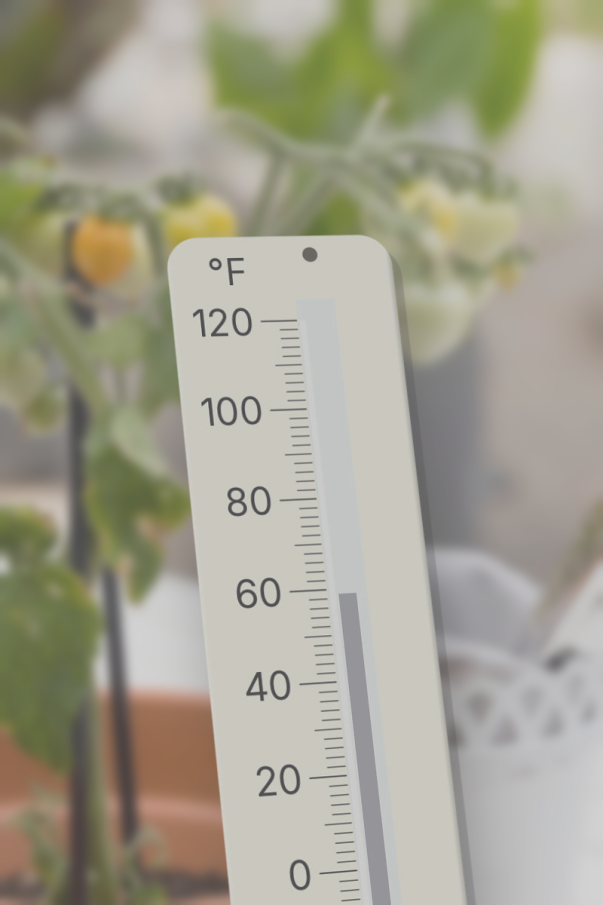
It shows 59 °F
